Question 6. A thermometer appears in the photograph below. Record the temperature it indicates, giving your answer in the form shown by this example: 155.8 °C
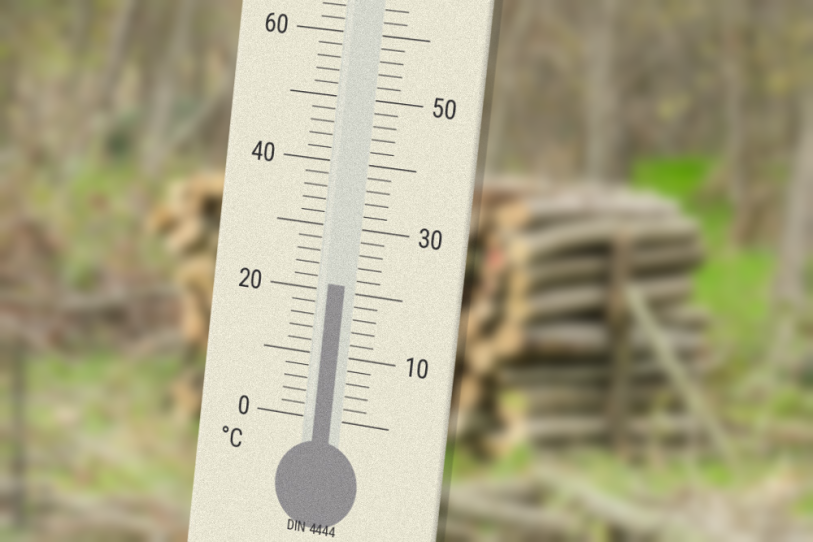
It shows 21 °C
